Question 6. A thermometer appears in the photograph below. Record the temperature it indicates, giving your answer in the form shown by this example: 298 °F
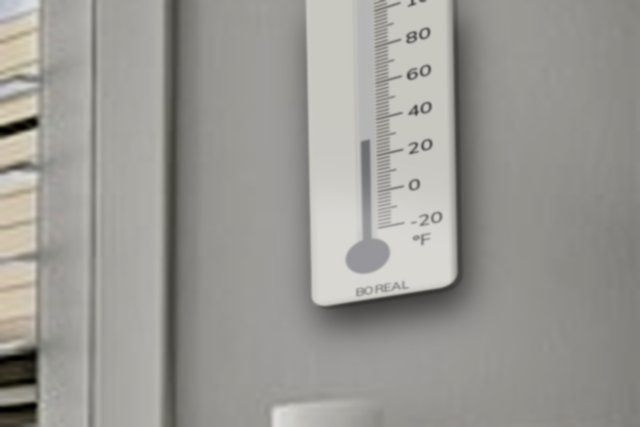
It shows 30 °F
